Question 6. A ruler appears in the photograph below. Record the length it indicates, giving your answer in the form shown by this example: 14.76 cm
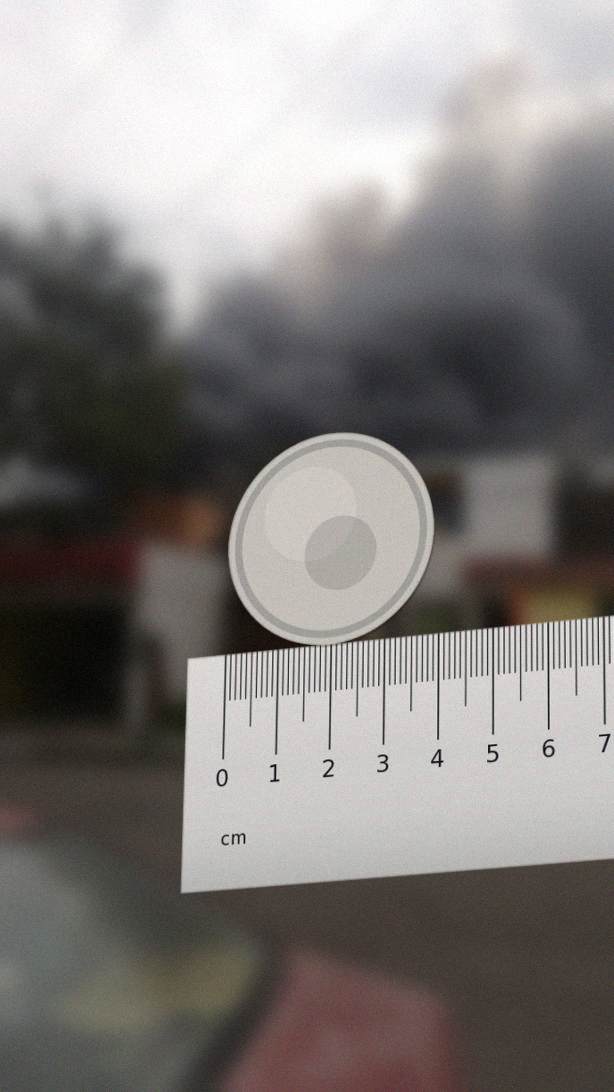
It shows 3.9 cm
